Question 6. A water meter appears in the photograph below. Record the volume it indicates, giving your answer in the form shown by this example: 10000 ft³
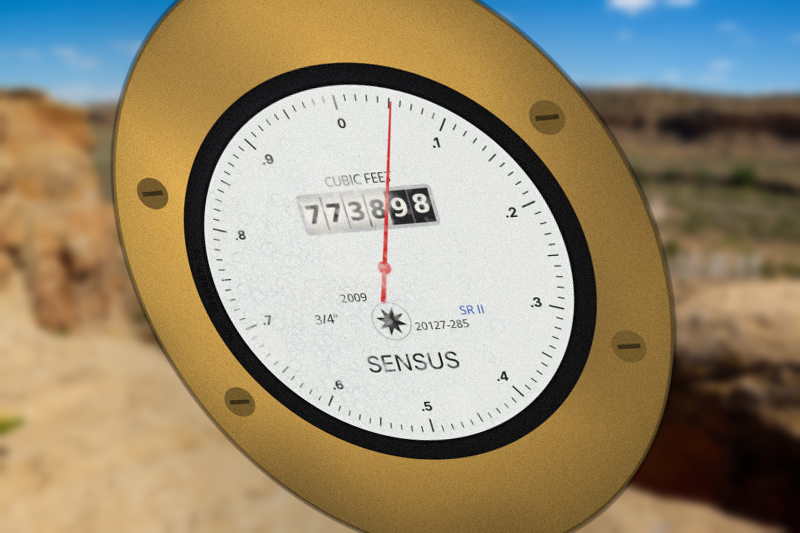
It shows 773898.05 ft³
